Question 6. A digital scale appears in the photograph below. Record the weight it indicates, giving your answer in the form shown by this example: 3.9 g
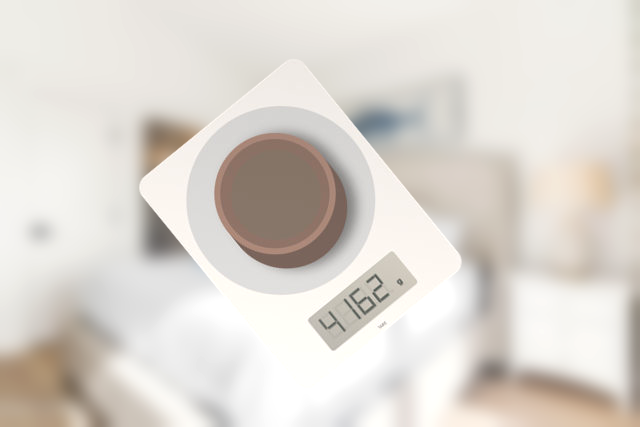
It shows 4162 g
